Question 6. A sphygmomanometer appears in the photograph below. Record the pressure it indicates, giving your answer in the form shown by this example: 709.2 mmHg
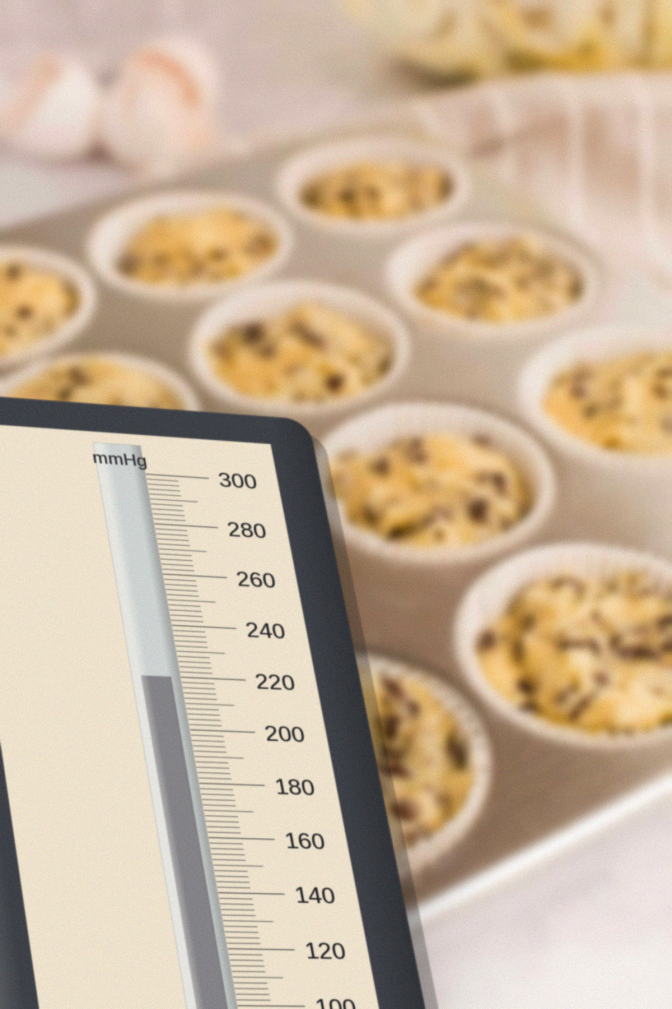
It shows 220 mmHg
